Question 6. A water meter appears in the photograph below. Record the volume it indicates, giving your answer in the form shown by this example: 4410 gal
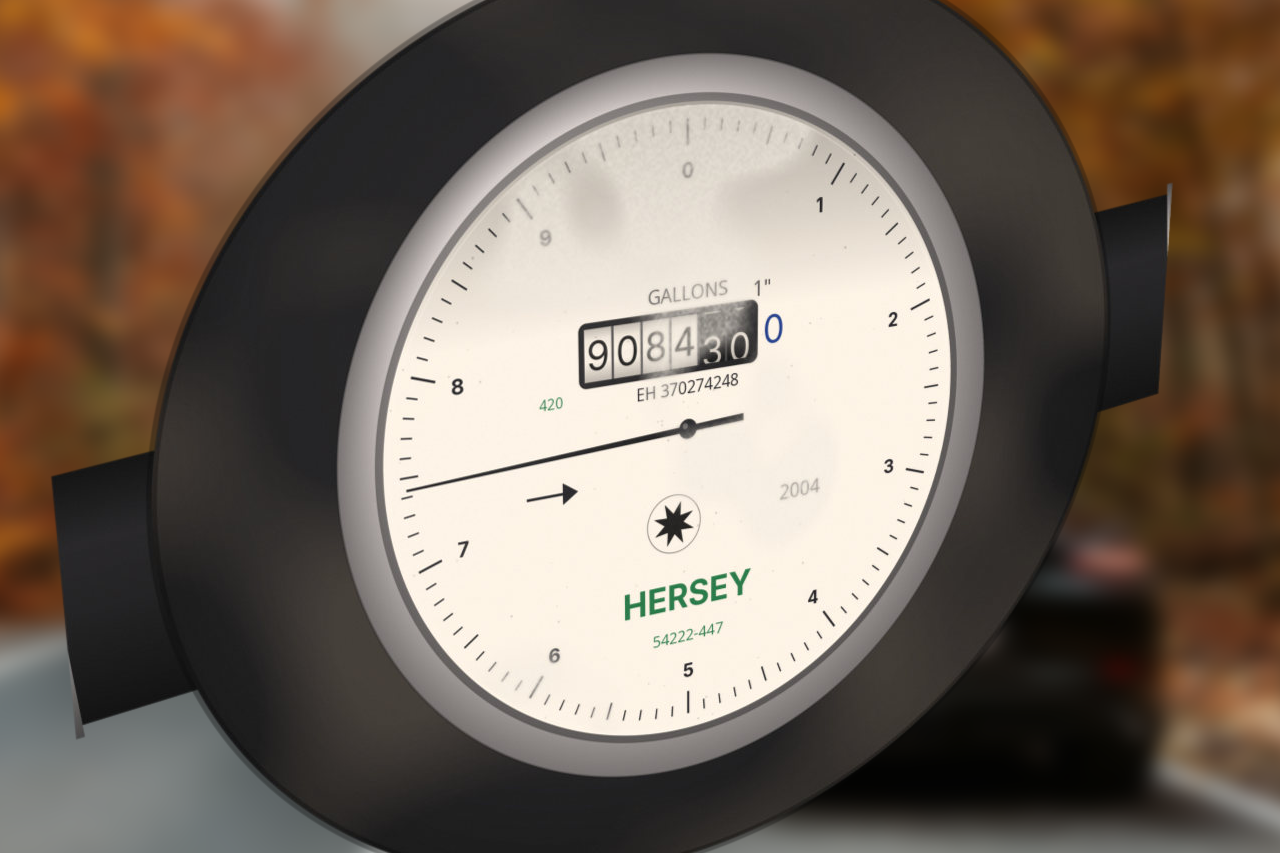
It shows 9084297.4 gal
